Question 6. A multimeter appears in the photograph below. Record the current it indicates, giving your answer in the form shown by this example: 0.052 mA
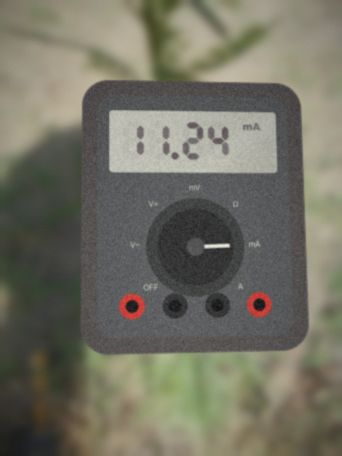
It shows 11.24 mA
